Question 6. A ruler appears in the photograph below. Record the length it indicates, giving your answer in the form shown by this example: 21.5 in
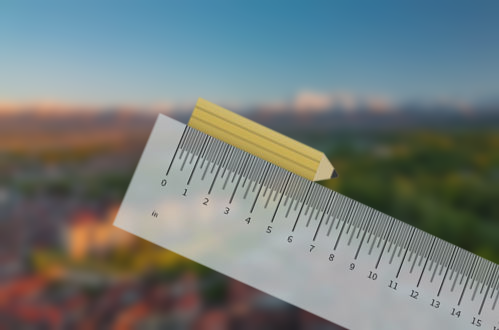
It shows 7 in
